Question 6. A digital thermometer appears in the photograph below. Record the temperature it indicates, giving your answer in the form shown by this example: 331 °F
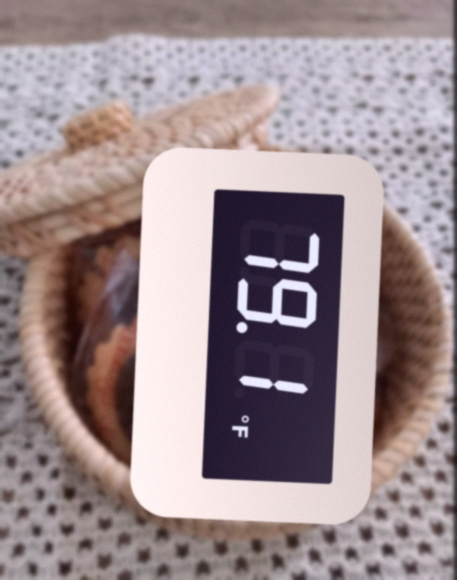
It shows 79.1 °F
